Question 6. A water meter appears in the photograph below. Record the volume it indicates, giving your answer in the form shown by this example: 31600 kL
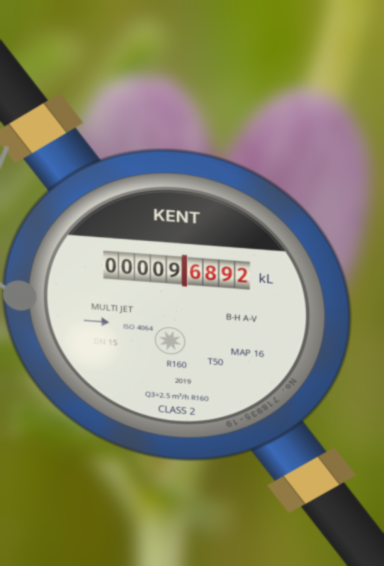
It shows 9.6892 kL
